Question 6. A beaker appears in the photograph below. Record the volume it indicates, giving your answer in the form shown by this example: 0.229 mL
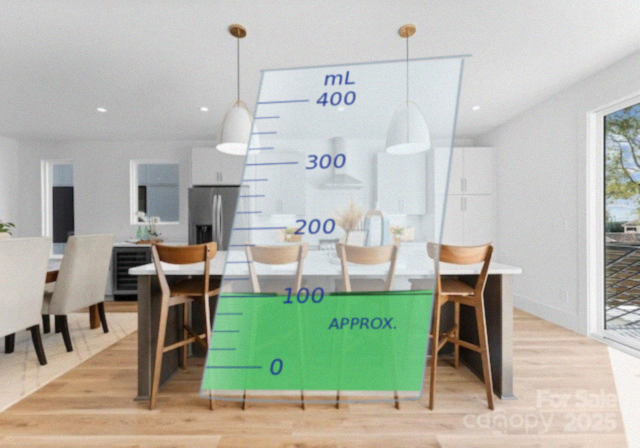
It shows 100 mL
